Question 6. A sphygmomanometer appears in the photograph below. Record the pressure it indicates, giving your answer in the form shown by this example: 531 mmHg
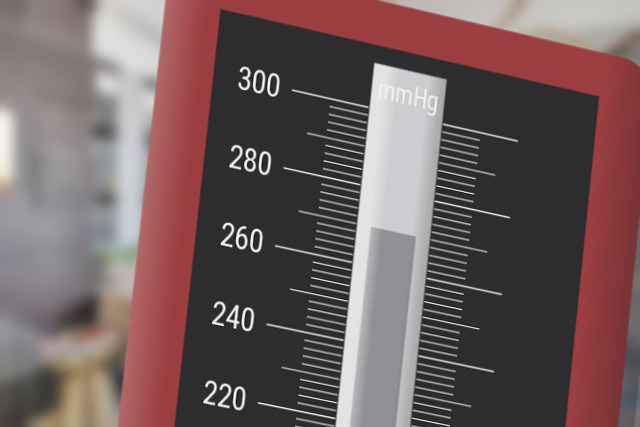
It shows 270 mmHg
